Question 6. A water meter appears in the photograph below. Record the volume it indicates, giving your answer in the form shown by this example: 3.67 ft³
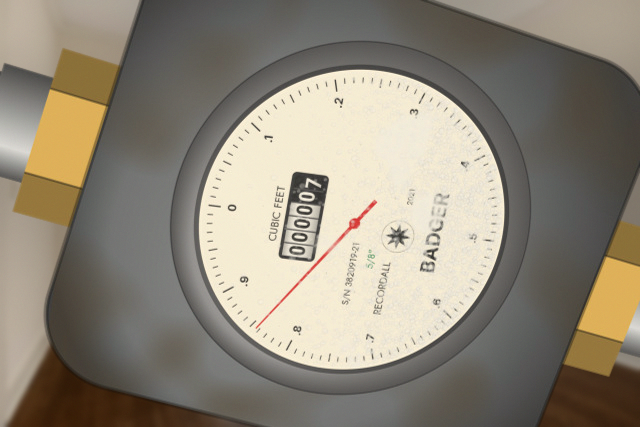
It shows 6.84 ft³
